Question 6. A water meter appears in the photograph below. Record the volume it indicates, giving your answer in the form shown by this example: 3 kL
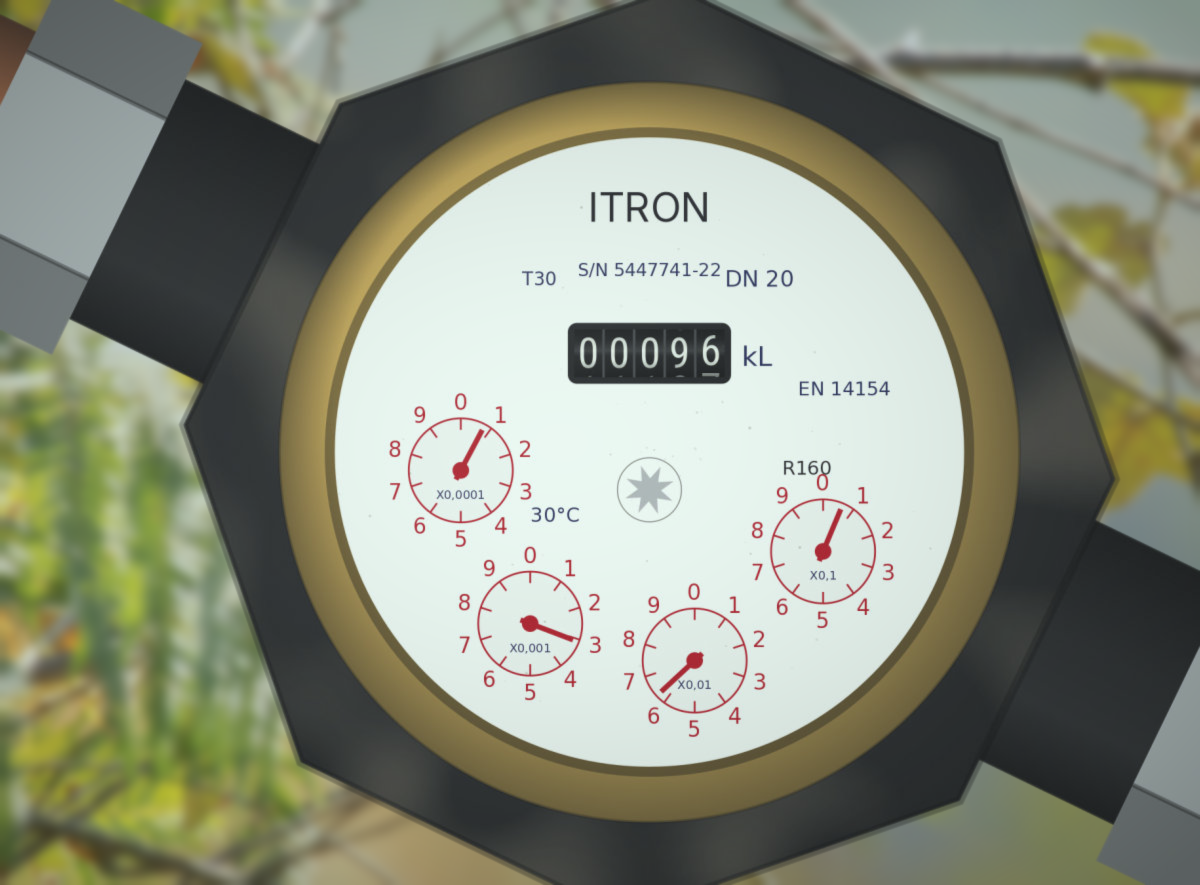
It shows 96.0630 kL
